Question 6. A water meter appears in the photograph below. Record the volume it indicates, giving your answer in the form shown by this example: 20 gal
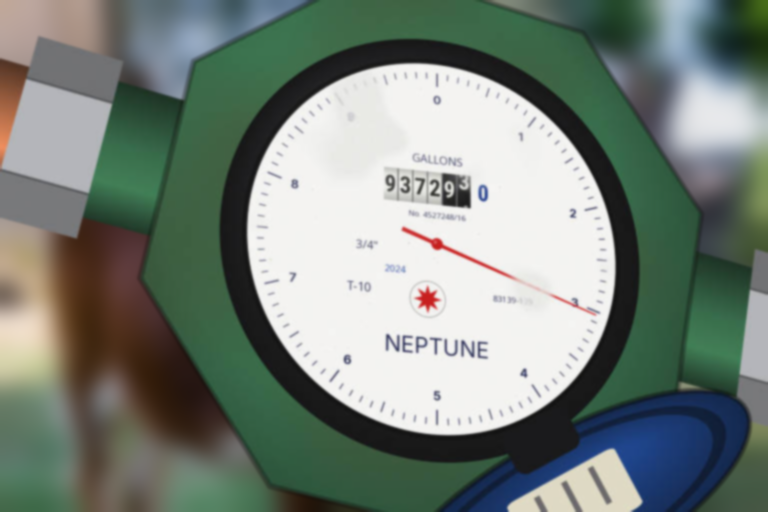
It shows 9372933.0 gal
